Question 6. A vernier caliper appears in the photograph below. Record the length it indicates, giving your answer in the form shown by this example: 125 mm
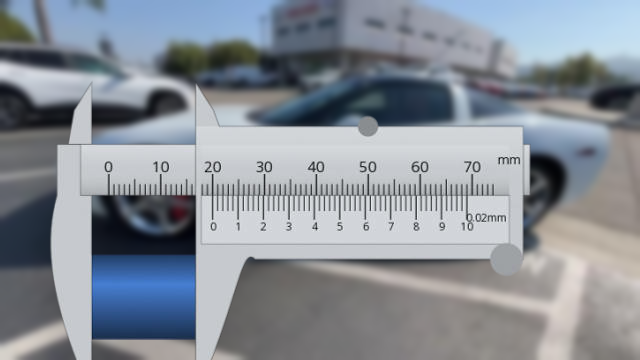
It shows 20.0 mm
